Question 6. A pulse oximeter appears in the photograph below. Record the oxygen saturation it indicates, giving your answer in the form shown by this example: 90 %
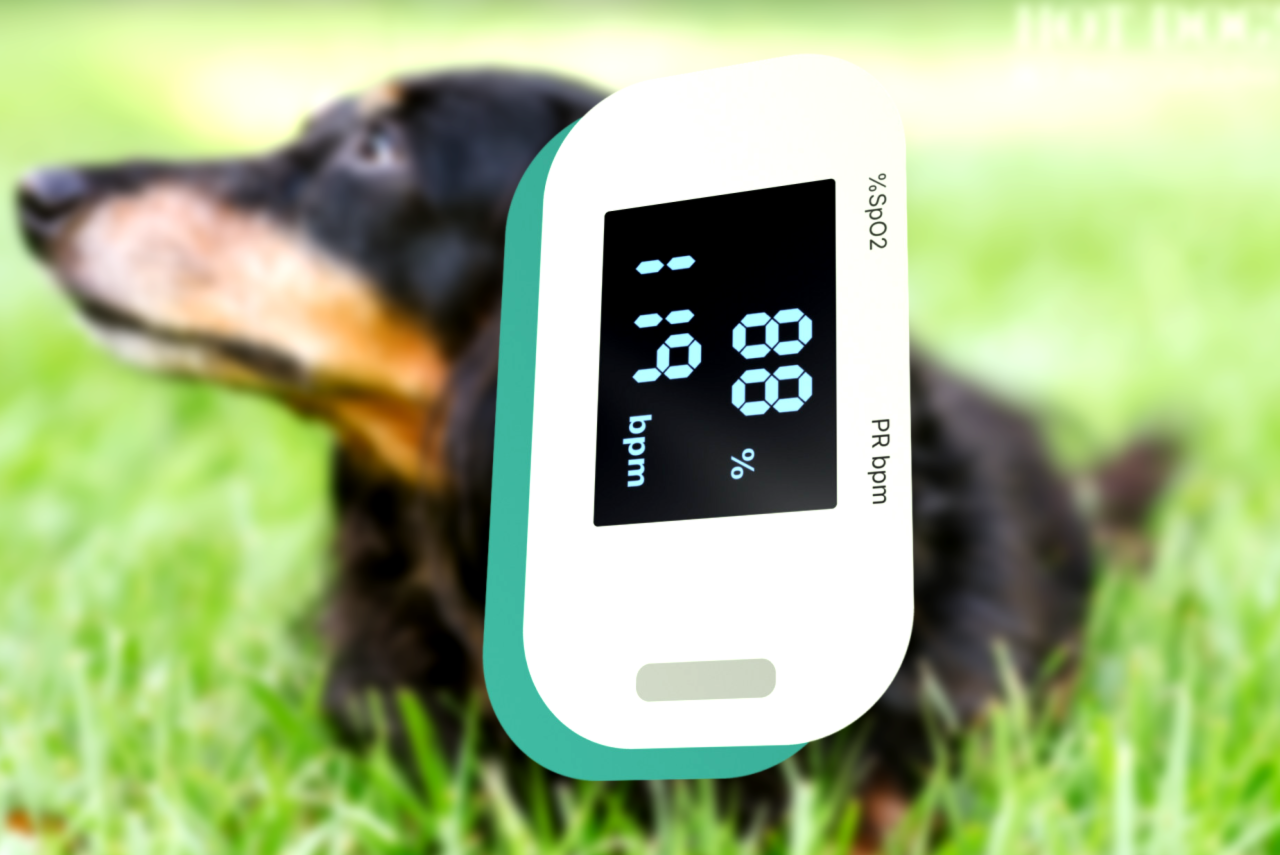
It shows 88 %
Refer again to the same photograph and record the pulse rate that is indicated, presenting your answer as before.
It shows 119 bpm
